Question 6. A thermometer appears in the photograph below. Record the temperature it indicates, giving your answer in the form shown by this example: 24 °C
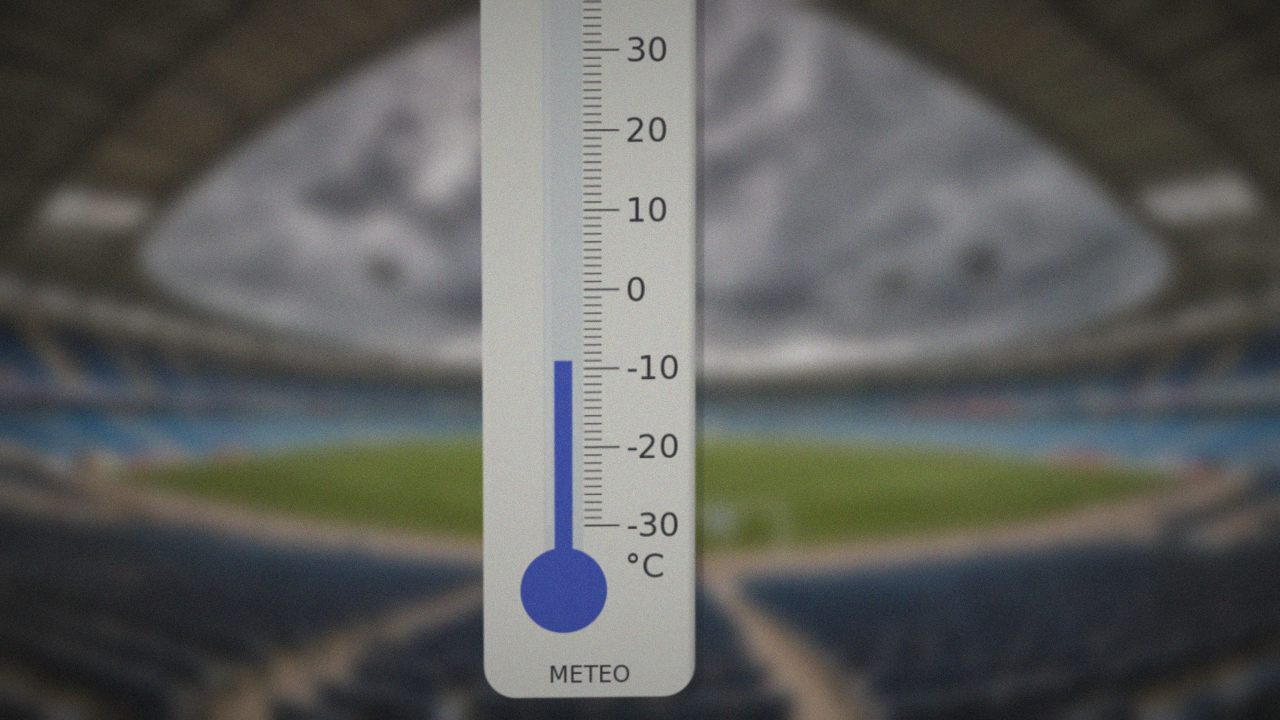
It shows -9 °C
